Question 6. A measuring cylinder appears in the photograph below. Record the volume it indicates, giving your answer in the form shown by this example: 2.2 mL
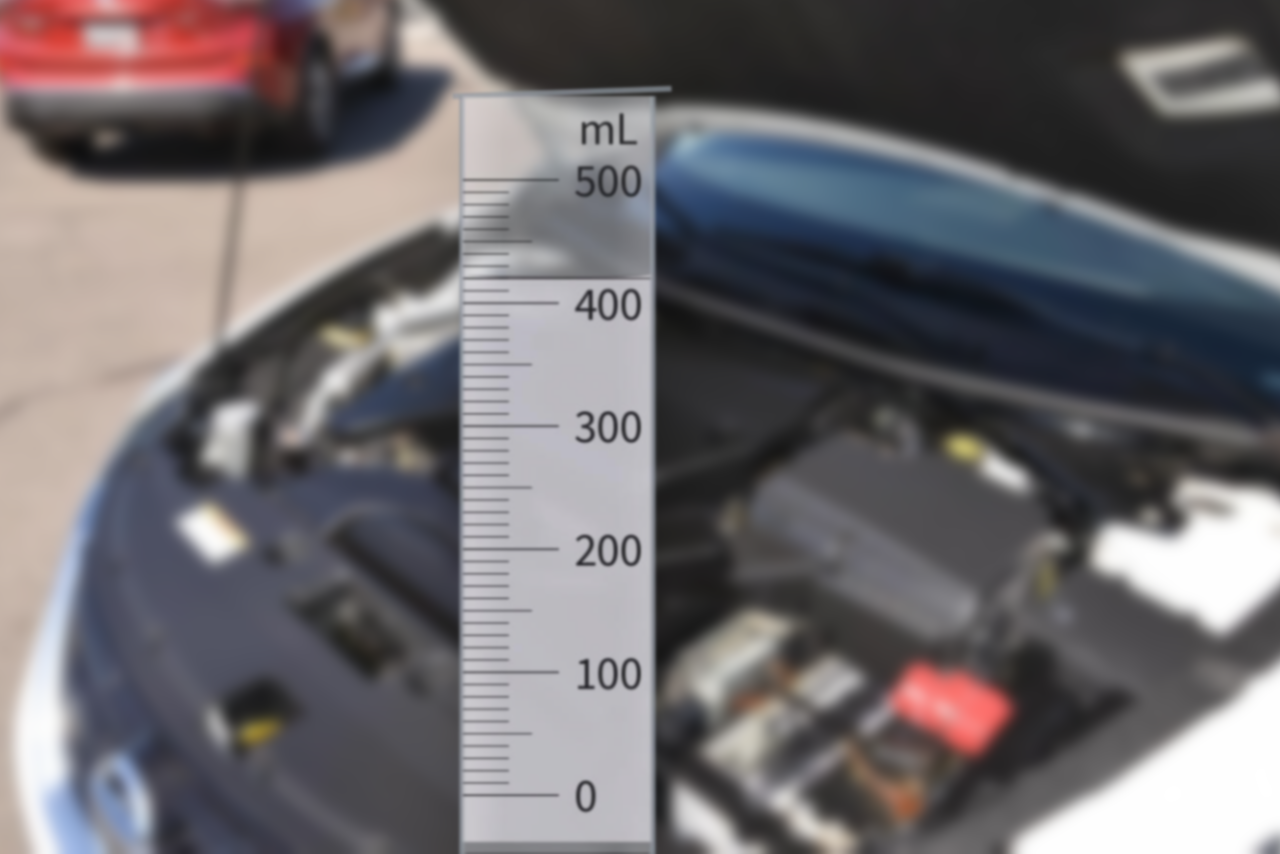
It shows 420 mL
